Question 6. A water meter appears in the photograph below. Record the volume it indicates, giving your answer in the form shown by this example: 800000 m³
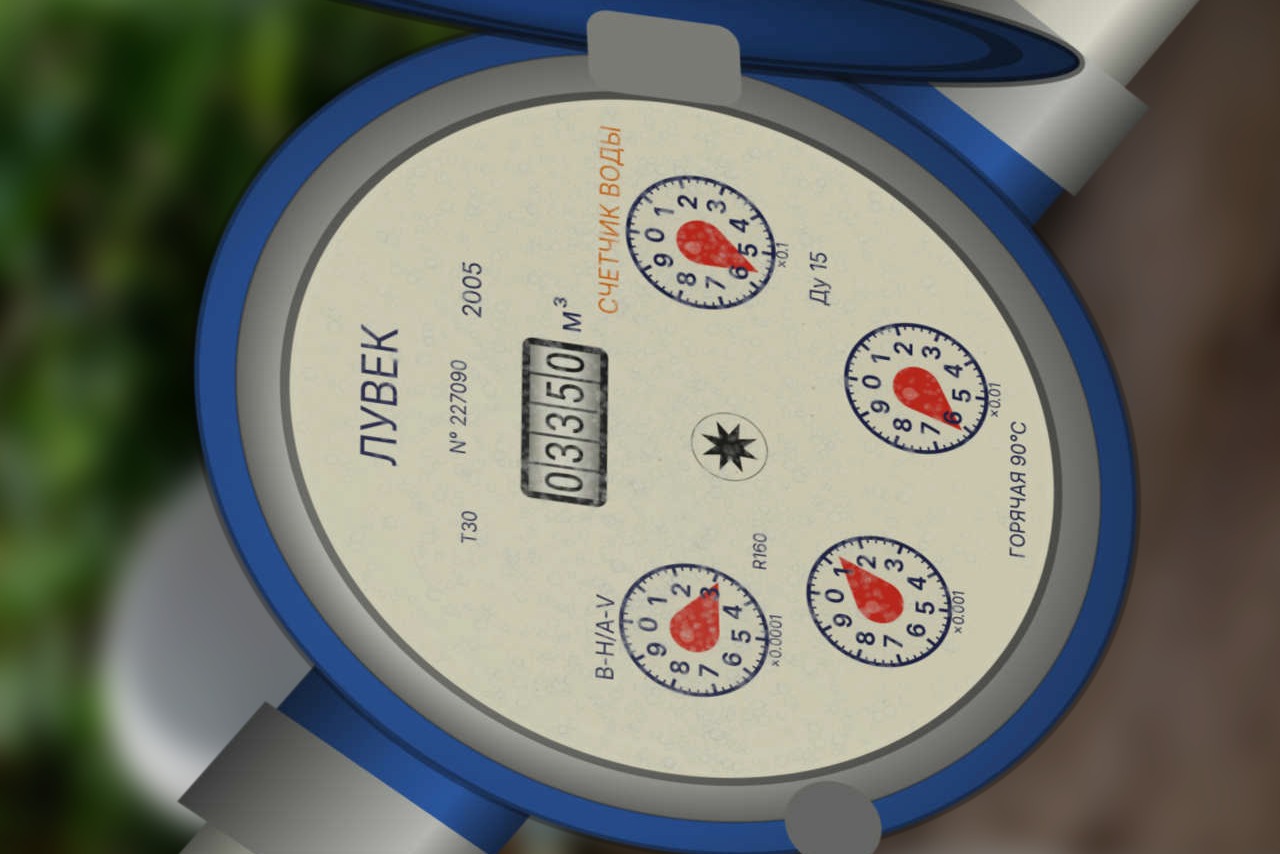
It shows 3350.5613 m³
